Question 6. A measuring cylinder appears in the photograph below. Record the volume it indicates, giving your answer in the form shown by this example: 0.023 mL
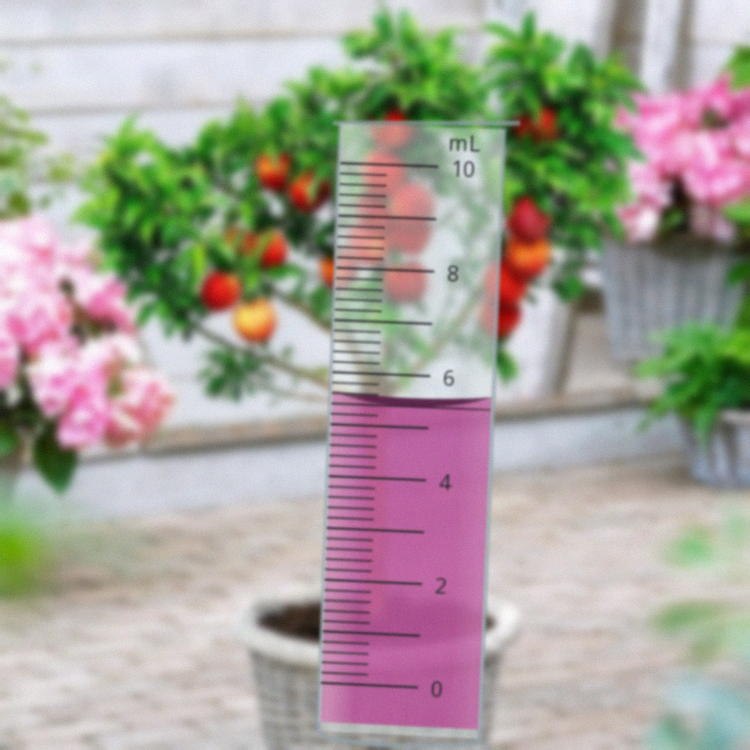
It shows 5.4 mL
